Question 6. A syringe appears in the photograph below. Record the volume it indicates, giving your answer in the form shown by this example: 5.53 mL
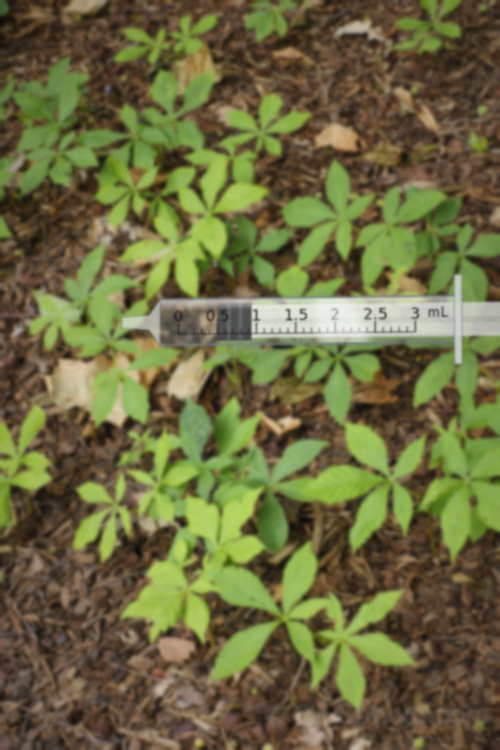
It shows 0.5 mL
